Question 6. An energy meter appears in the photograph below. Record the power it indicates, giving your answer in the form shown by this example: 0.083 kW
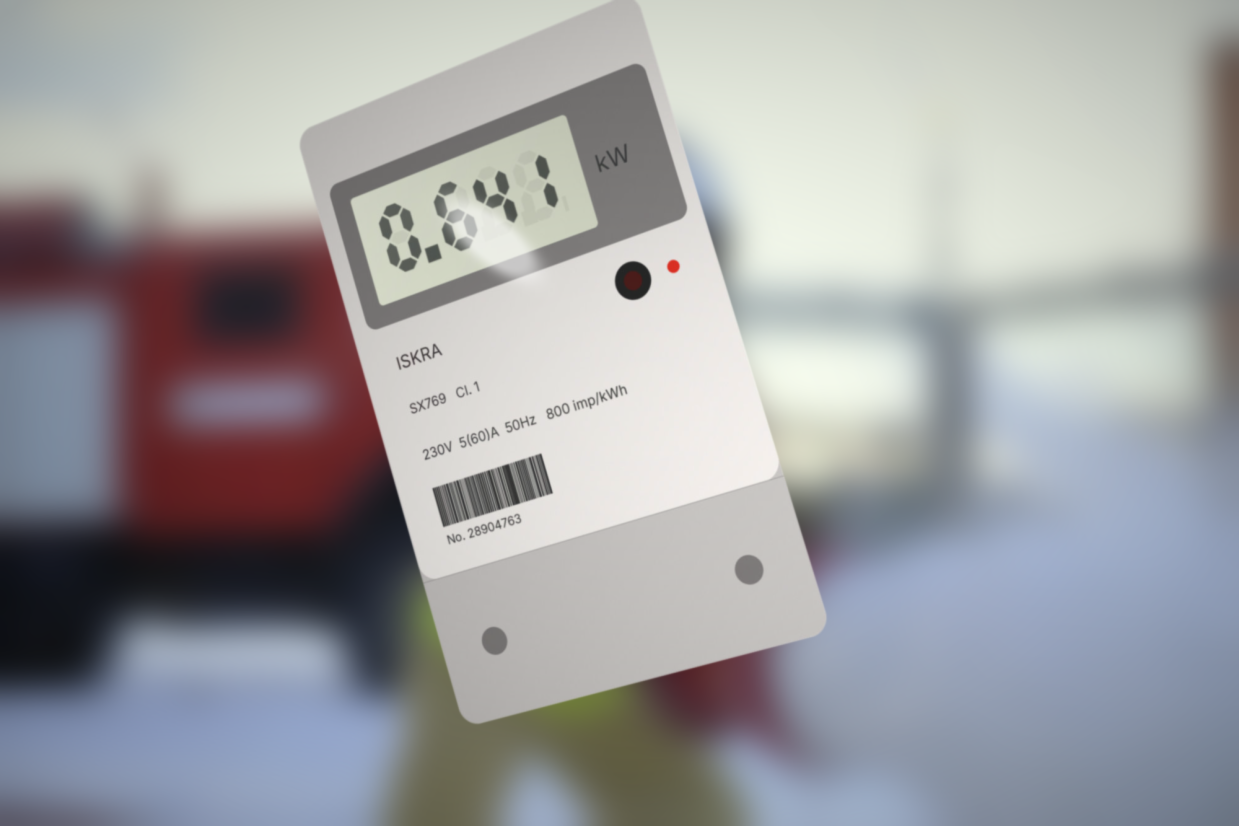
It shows 0.641 kW
